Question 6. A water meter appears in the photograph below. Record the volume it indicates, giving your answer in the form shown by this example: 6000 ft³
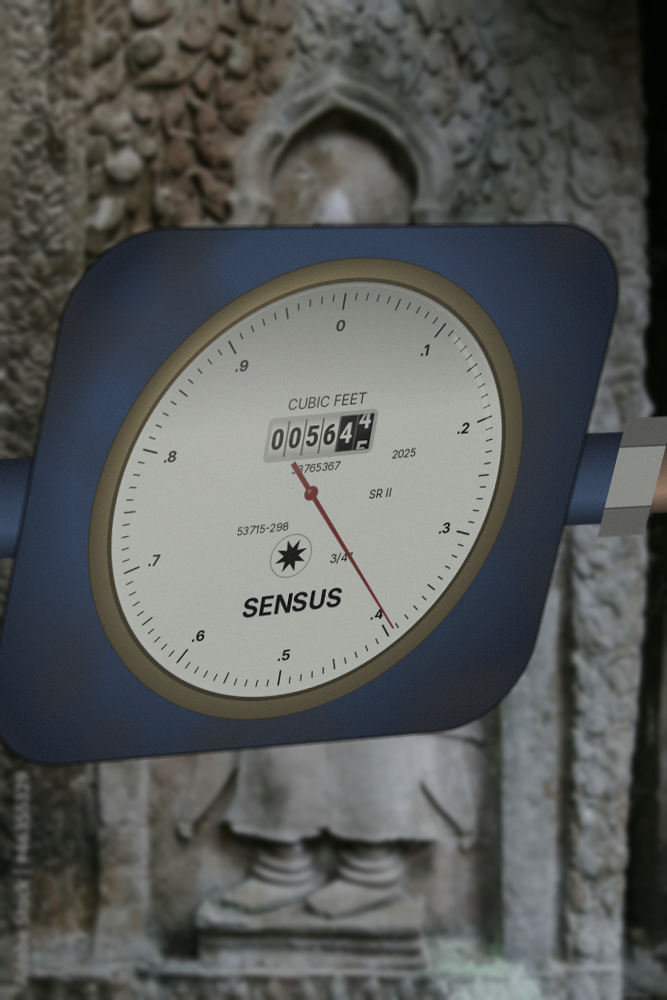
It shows 5644.39 ft³
